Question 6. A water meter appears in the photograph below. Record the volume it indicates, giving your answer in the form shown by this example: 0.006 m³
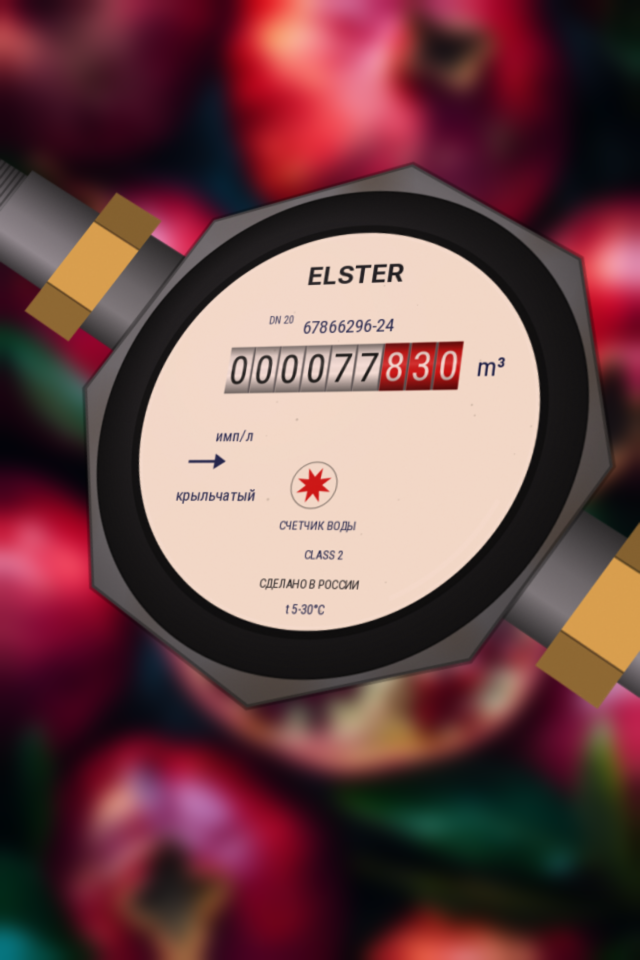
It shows 77.830 m³
